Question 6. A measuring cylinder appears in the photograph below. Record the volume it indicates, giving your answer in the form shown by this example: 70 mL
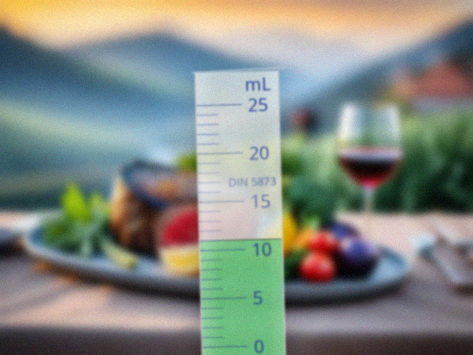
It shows 11 mL
